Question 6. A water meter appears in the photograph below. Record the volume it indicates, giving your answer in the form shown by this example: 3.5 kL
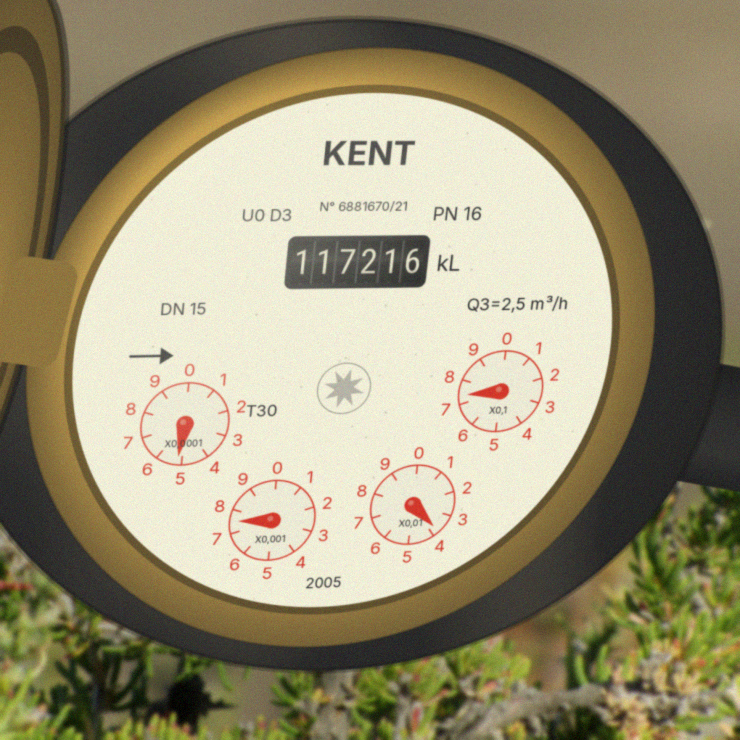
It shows 117216.7375 kL
